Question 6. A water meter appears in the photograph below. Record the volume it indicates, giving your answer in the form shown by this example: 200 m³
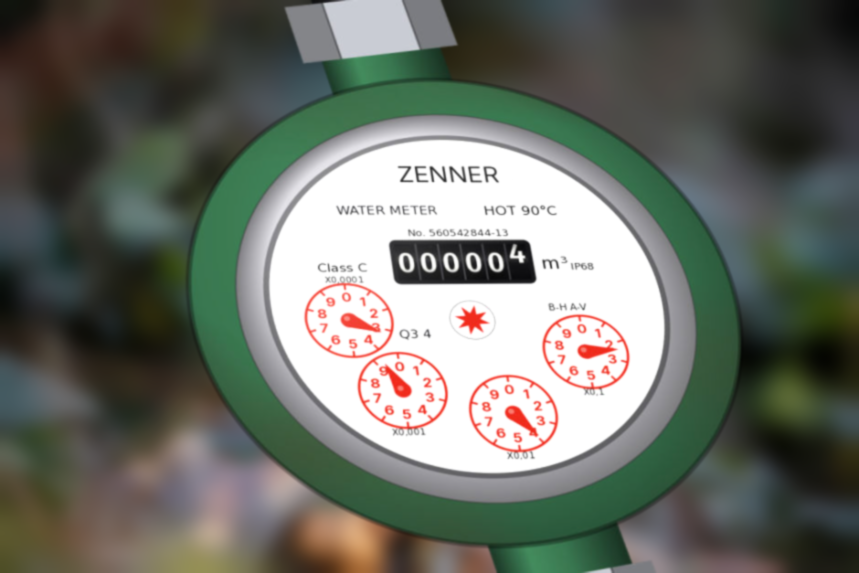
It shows 4.2393 m³
